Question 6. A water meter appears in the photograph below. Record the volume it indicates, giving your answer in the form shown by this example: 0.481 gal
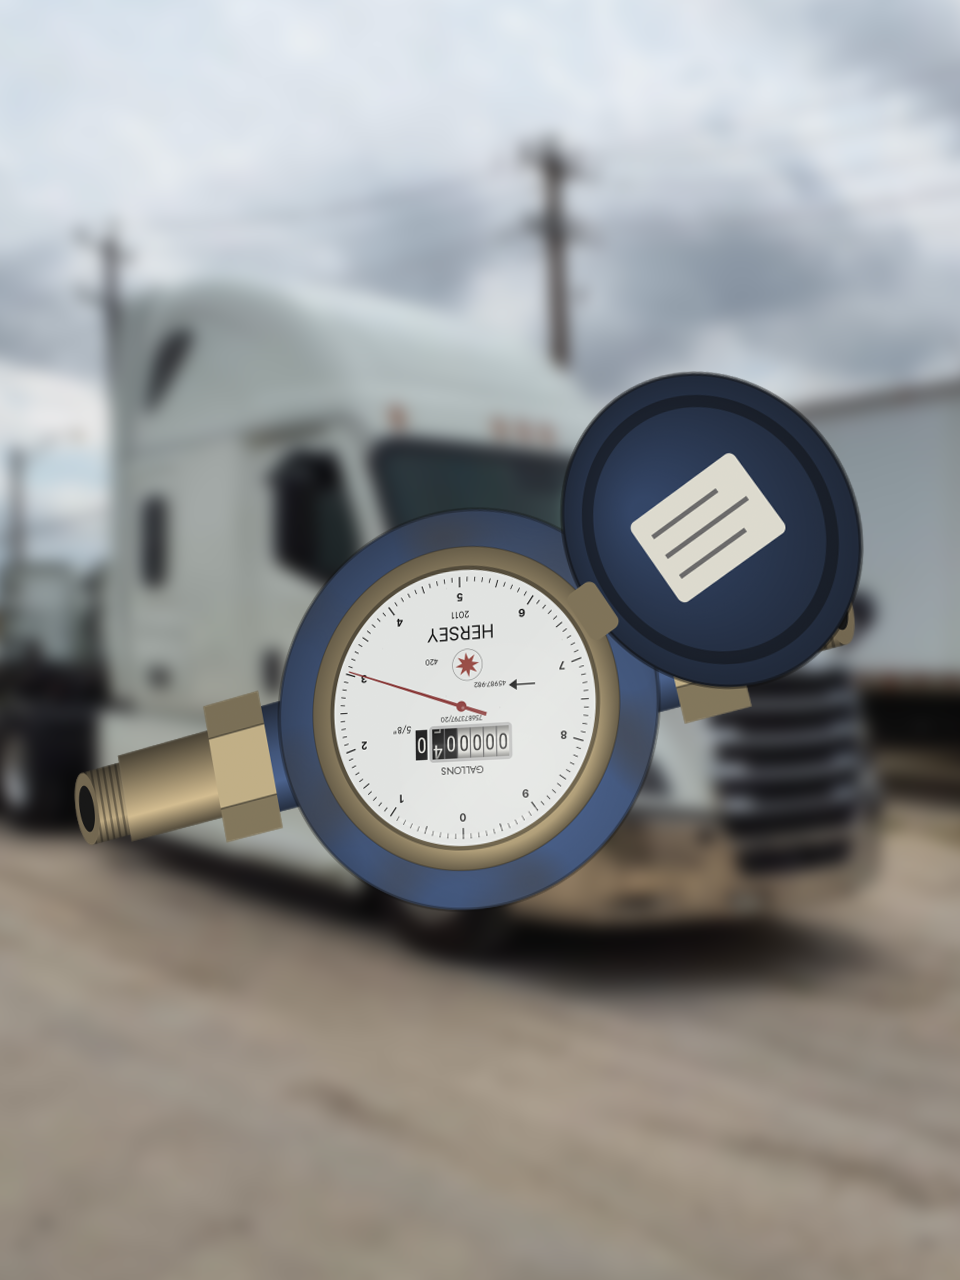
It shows 43.0 gal
